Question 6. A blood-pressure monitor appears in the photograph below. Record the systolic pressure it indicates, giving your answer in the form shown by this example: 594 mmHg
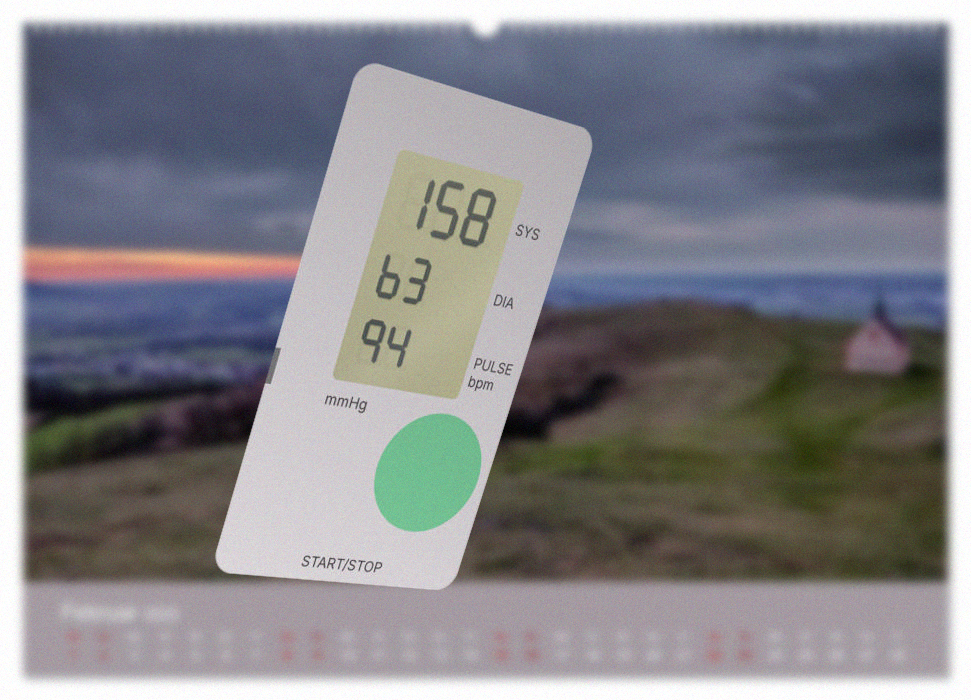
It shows 158 mmHg
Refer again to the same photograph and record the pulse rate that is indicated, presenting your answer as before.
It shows 94 bpm
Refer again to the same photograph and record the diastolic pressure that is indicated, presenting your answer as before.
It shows 63 mmHg
